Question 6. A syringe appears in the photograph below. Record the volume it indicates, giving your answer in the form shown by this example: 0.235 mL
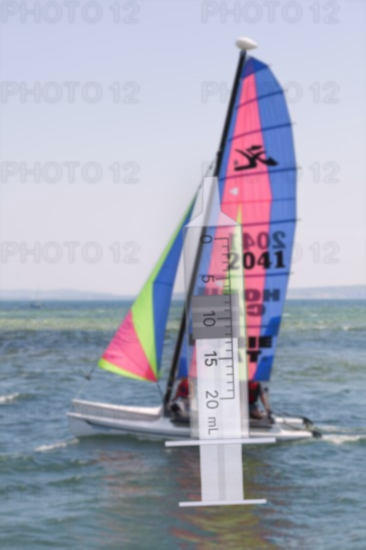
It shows 7 mL
